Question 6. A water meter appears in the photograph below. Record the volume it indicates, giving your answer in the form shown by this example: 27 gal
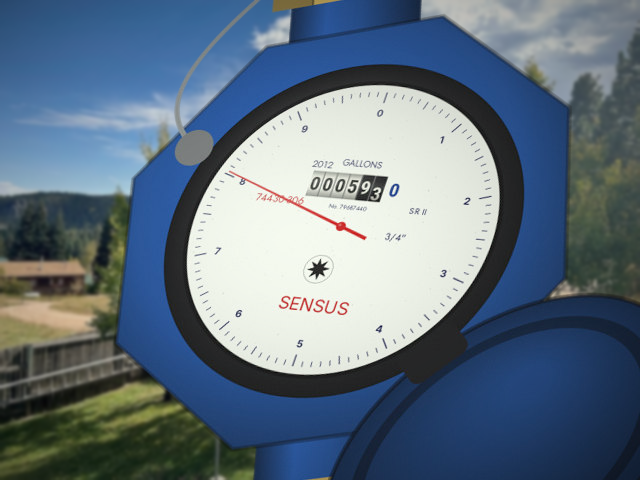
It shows 5928.0 gal
